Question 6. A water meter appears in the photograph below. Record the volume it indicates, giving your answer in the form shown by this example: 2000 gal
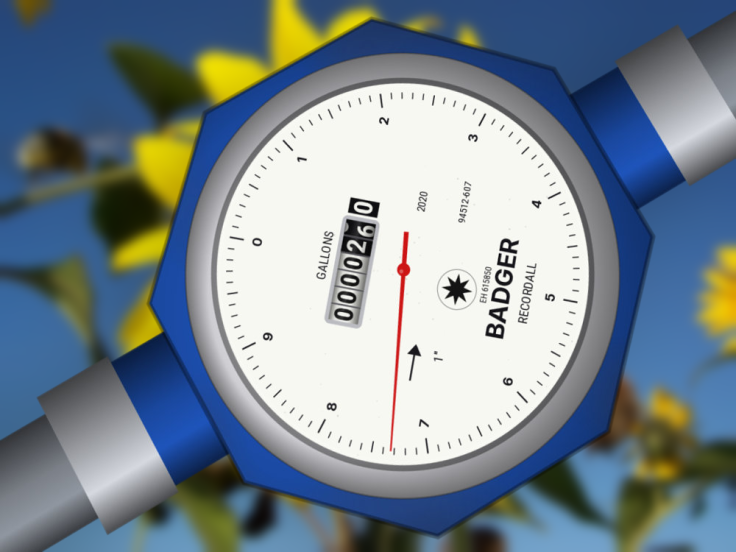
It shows 257.3 gal
